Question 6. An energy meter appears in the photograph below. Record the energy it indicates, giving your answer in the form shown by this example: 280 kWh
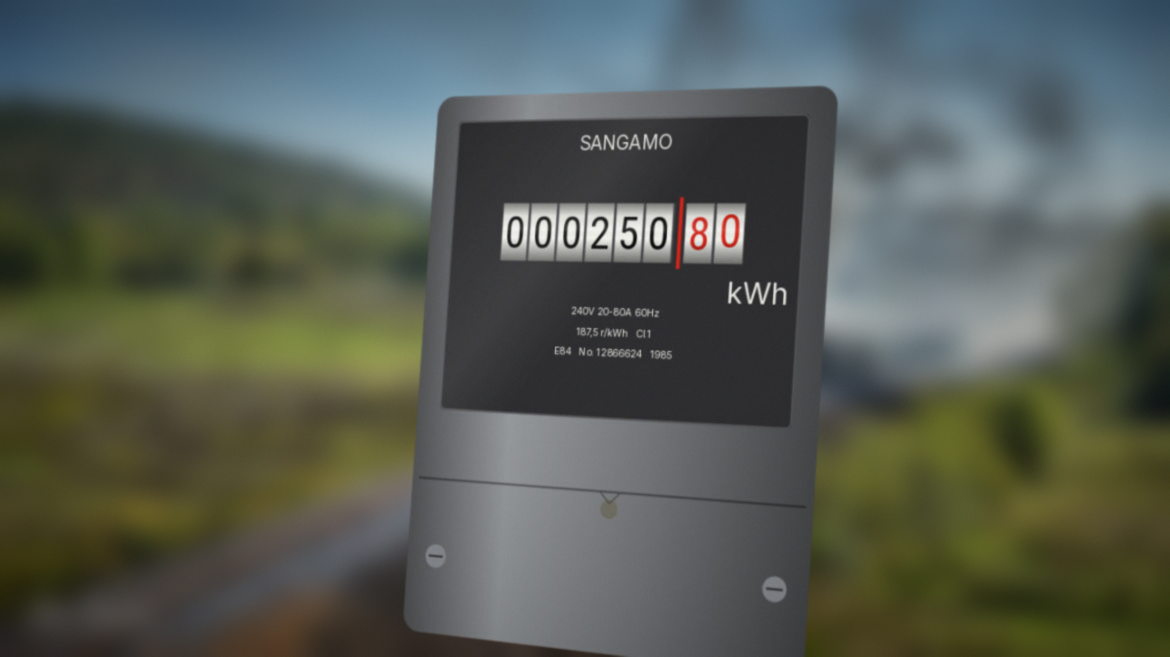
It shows 250.80 kWh
